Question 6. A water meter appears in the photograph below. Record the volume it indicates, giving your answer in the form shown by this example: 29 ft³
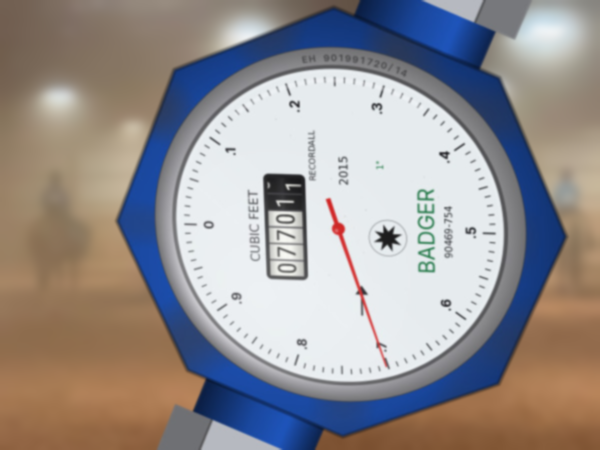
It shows 77010.70 ft³
